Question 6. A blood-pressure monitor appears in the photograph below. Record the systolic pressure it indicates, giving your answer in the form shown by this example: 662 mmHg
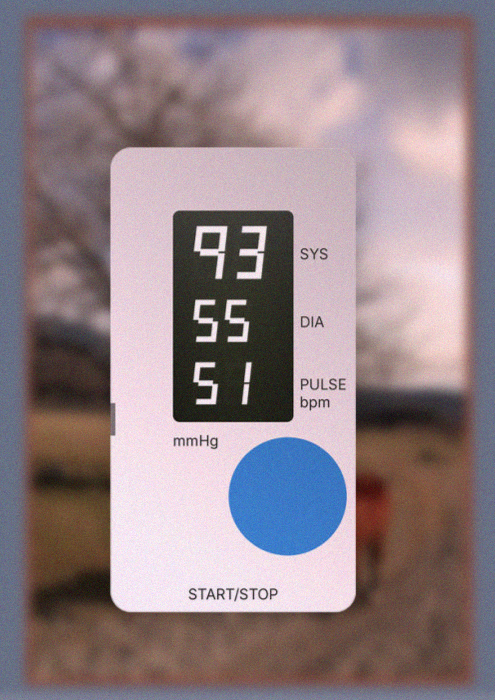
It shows 93 mmHg
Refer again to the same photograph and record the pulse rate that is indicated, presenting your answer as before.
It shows 51 bpm
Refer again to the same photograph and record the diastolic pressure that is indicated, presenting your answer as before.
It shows 55 mmHg
